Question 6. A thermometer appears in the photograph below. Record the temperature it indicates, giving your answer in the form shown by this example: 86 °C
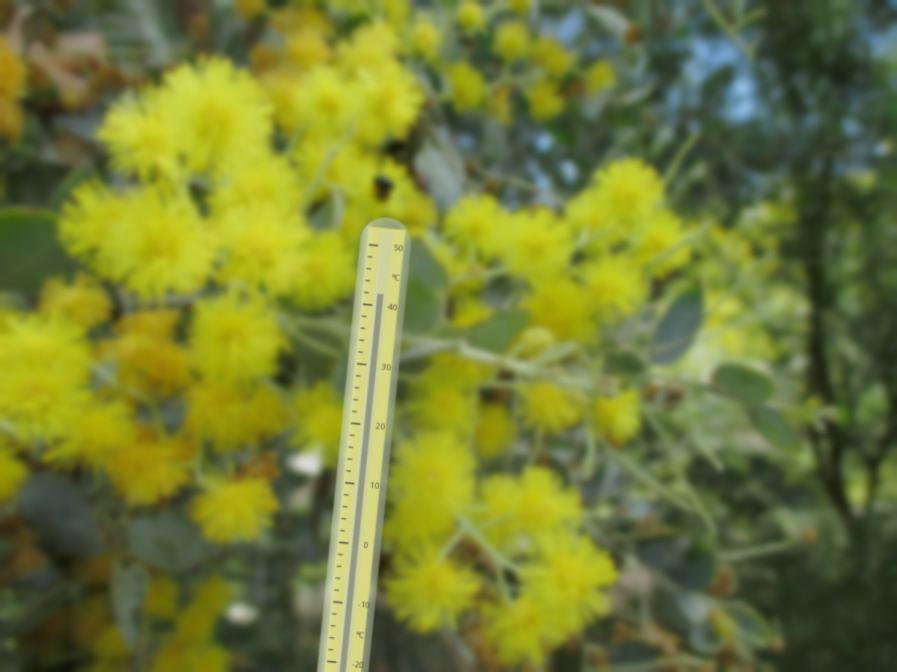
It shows 42 °C
